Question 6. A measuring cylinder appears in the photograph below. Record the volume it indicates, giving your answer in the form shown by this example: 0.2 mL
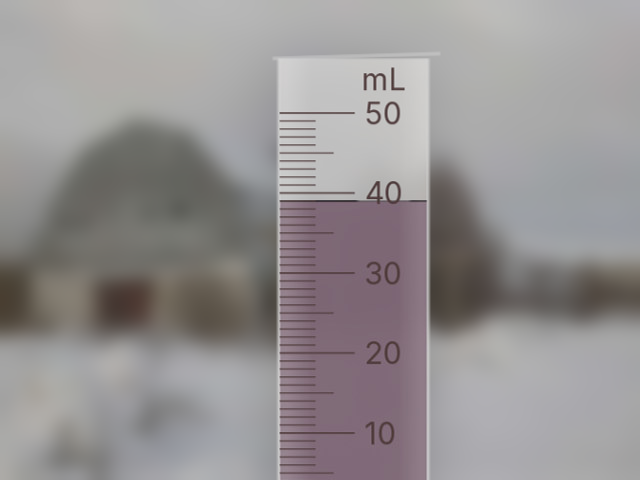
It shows 39 mL
